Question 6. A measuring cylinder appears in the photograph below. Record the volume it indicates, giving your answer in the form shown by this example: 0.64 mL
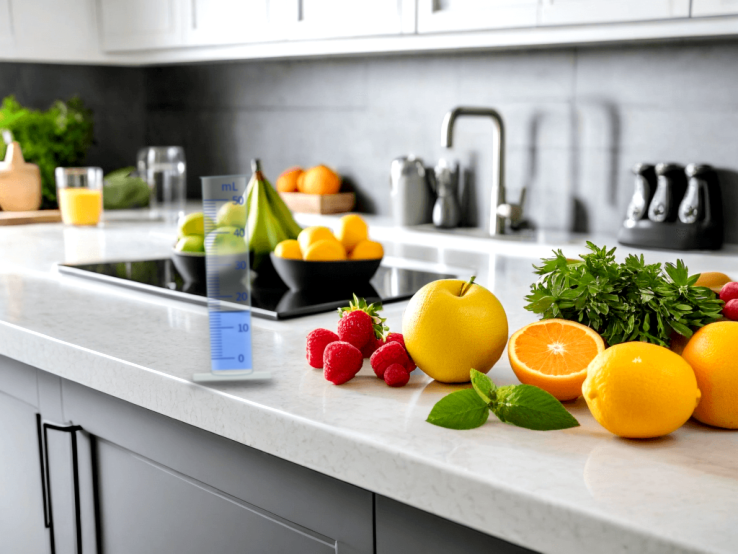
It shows 15 mL
